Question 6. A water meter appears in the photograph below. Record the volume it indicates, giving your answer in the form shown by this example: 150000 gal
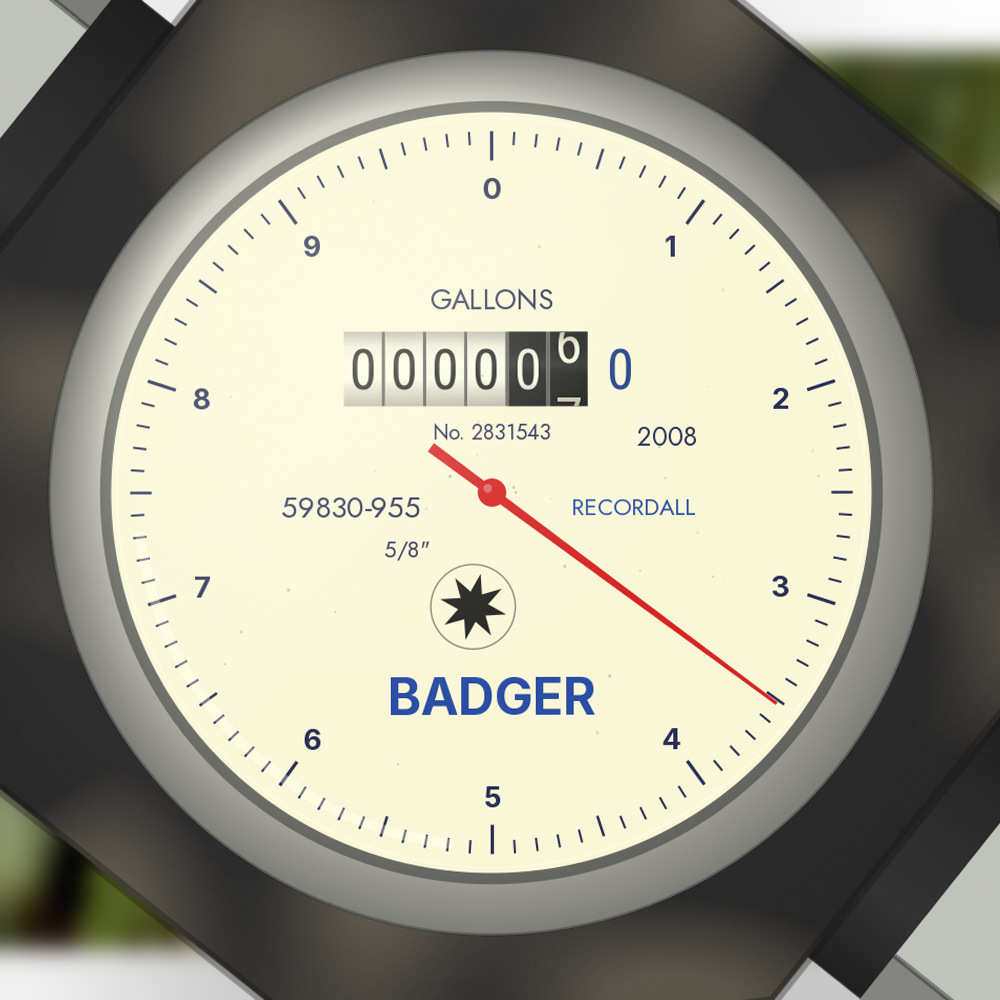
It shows 63.5 gal
